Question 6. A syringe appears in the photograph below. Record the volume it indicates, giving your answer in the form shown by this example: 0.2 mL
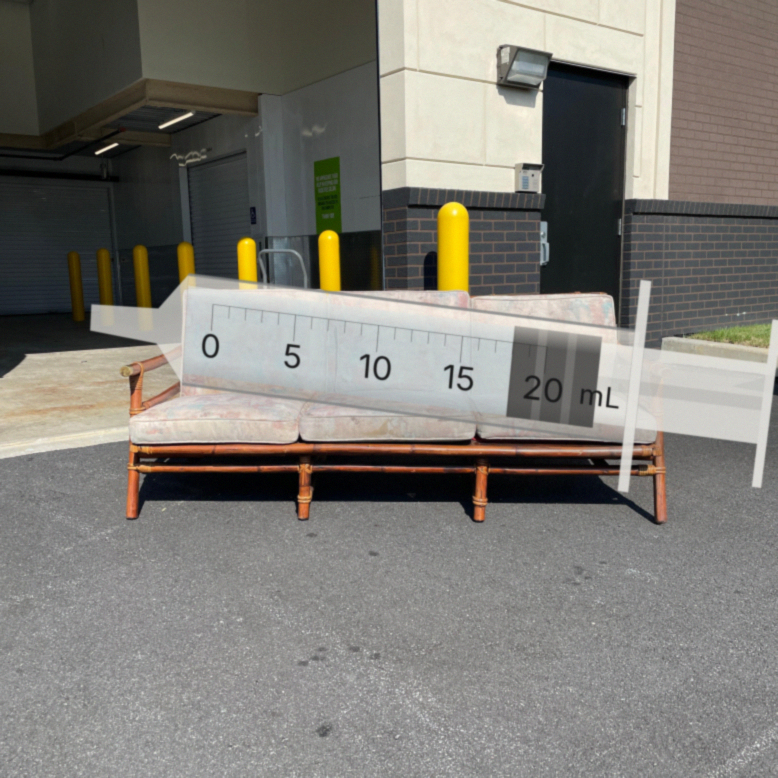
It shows 18 mL
